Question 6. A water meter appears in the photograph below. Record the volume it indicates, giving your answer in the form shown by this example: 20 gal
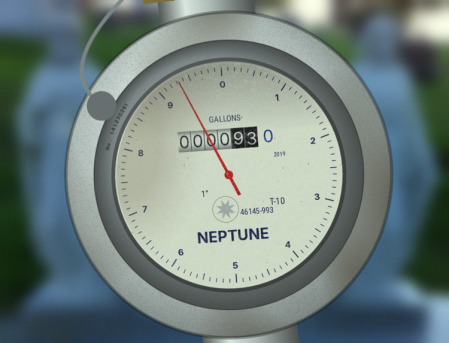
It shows 929.3 gal
